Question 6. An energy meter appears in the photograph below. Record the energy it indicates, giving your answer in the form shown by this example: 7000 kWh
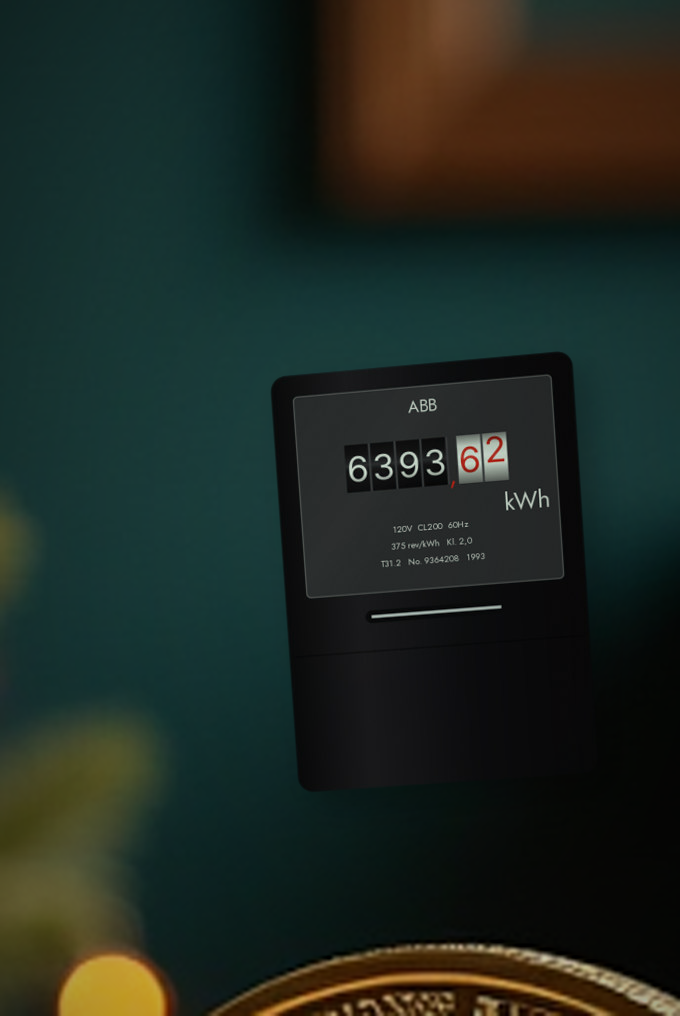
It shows 6393.62 kWh
